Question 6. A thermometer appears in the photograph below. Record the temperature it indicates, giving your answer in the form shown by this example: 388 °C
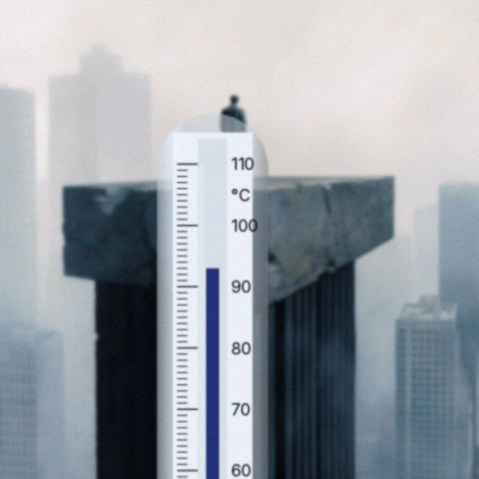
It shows 93 °C
